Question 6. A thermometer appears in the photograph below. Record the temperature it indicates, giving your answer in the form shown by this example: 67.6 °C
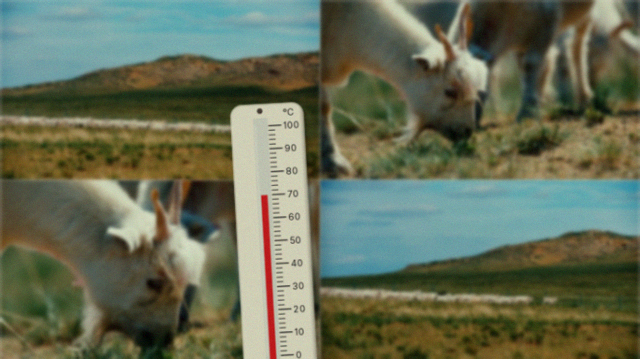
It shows 70 °C
